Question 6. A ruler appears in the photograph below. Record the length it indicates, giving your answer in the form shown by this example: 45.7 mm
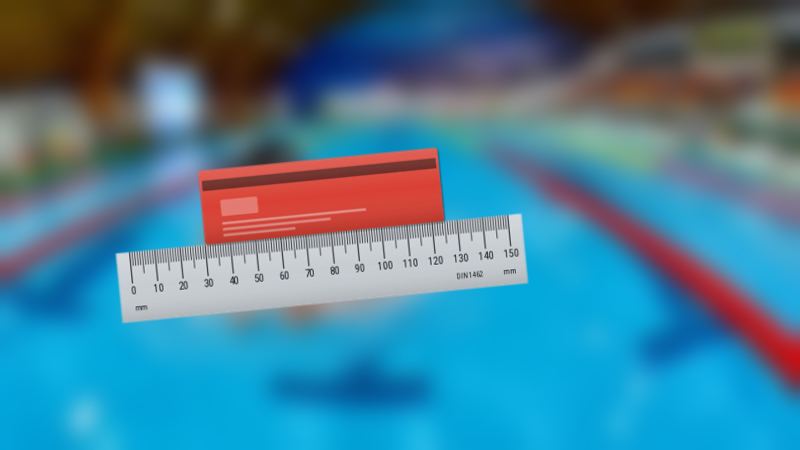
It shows 95 mm
